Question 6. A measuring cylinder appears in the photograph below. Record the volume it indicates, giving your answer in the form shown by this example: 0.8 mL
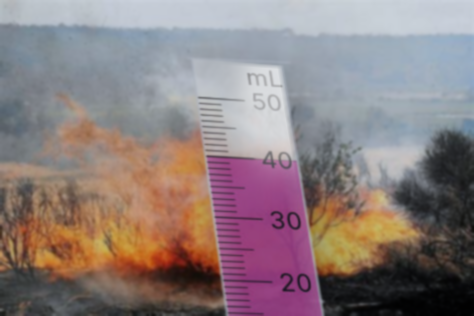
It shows 40 mL
